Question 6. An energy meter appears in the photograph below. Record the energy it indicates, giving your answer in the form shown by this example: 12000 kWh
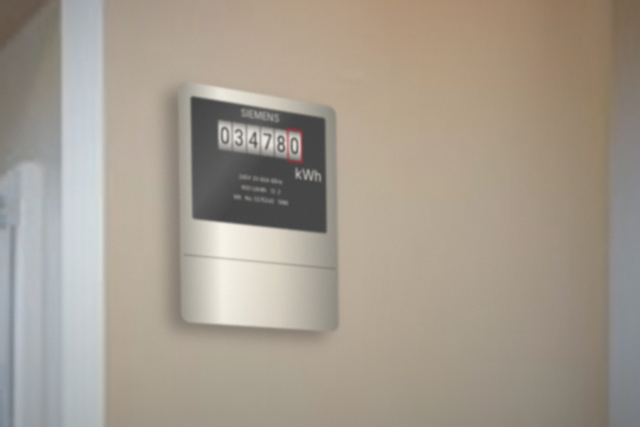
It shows 3478.0 kWh
